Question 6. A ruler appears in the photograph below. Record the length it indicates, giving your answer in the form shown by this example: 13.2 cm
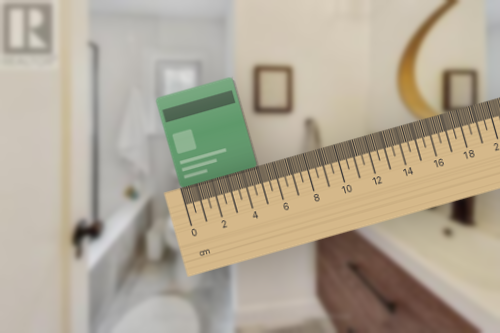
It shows 5 cm
